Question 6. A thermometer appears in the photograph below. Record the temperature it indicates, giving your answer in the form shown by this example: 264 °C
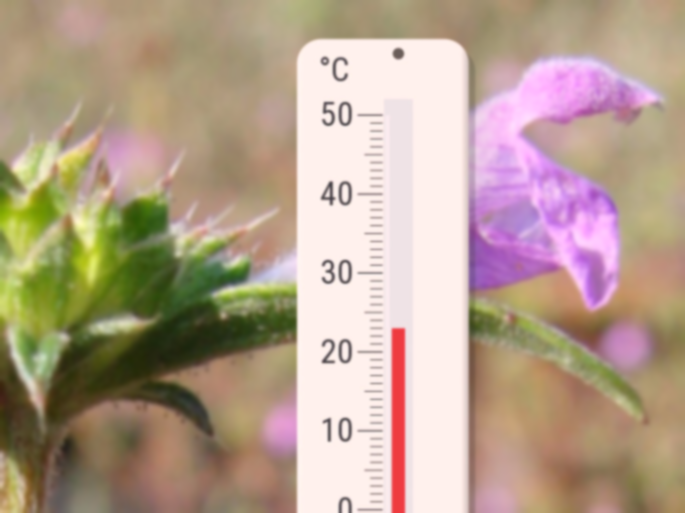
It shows 23 °C
